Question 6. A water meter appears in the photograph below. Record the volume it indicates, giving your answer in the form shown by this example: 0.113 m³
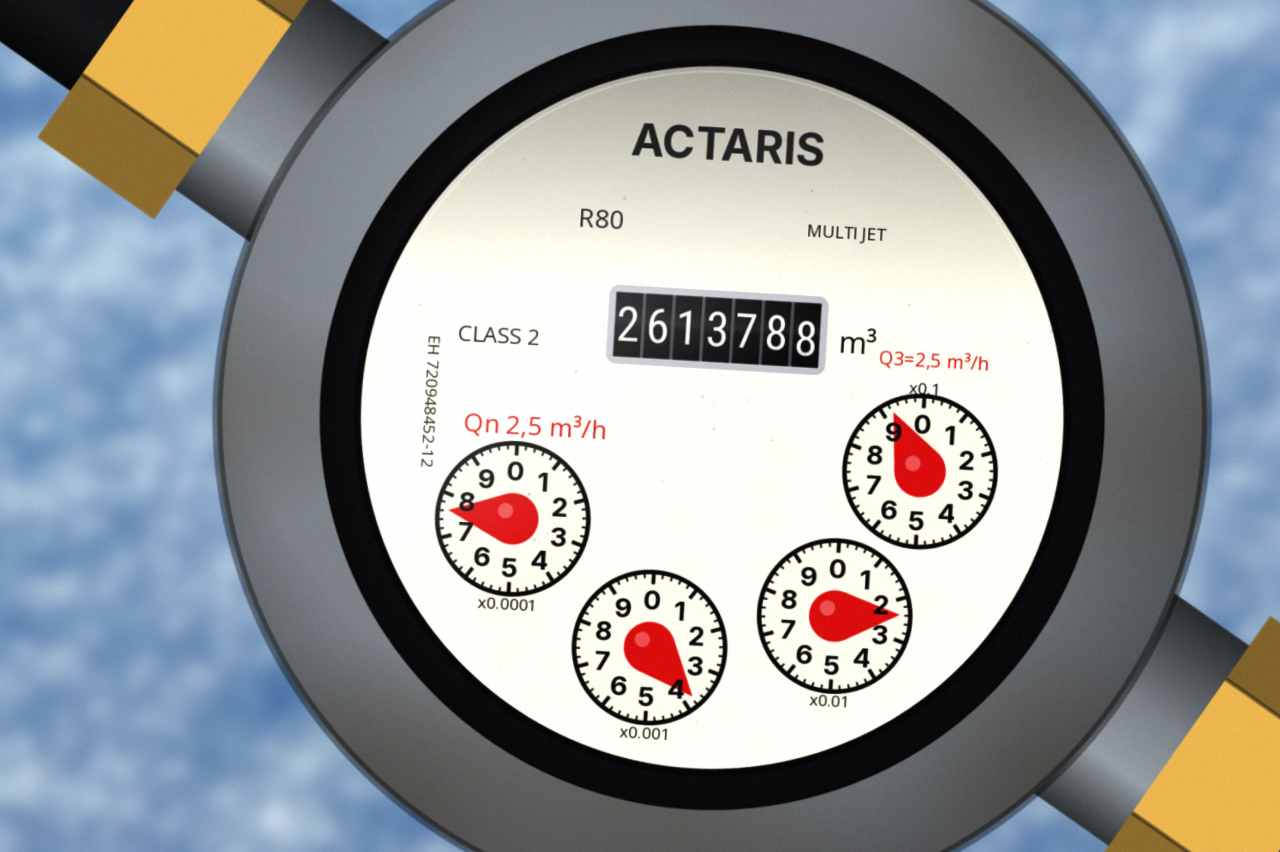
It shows 2613787.9237 m³
